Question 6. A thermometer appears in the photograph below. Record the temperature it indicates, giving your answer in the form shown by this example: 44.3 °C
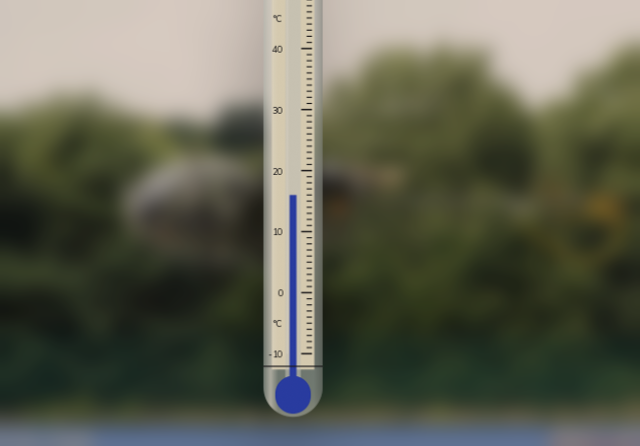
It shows 16 °C
